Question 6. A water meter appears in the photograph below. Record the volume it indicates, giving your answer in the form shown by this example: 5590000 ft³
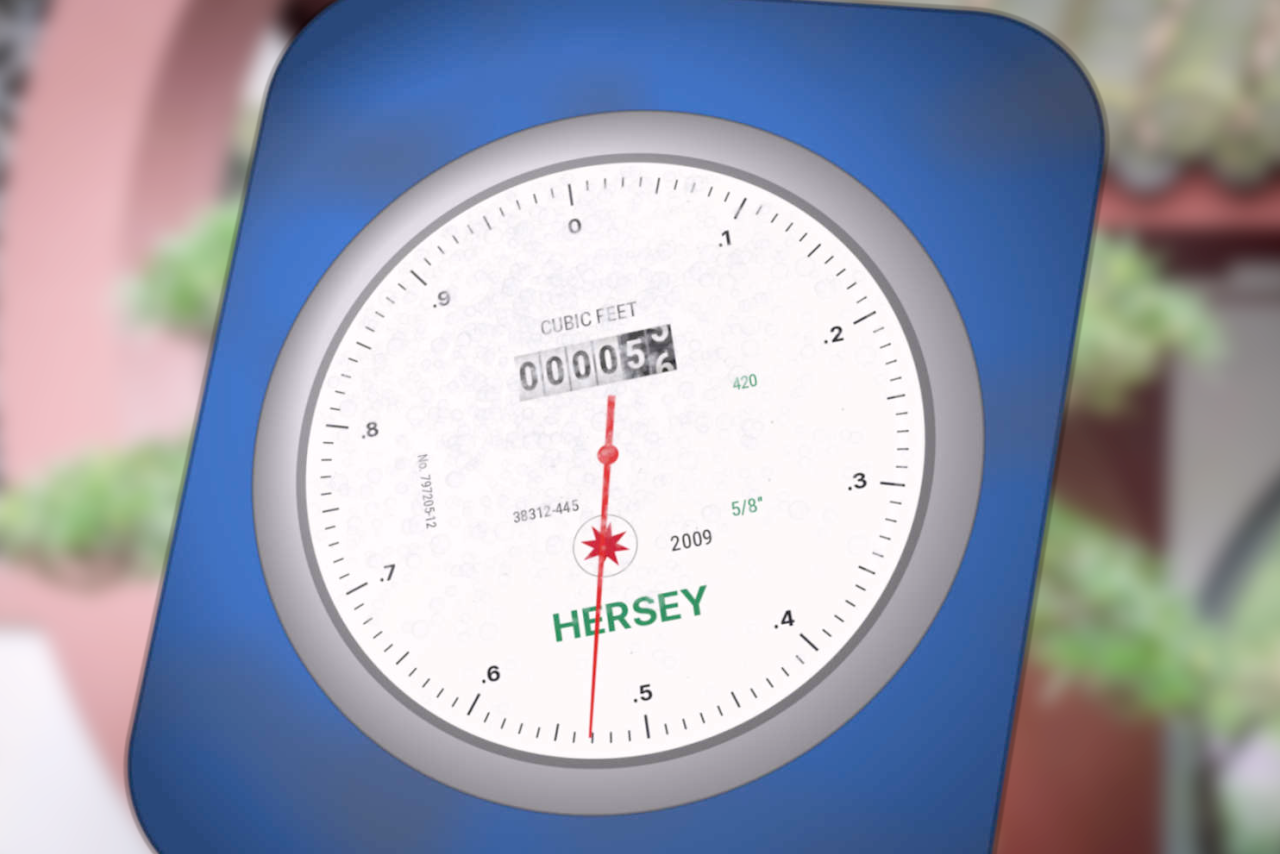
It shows 55.53 ft³
